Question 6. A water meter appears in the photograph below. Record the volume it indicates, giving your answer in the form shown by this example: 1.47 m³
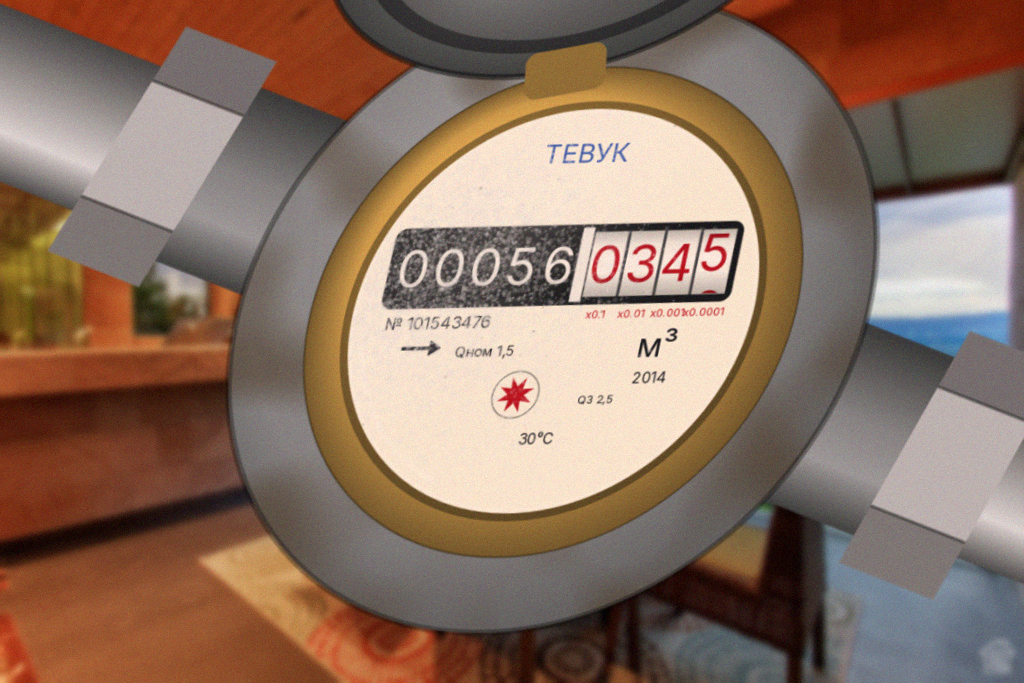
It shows 56.0345 m³
